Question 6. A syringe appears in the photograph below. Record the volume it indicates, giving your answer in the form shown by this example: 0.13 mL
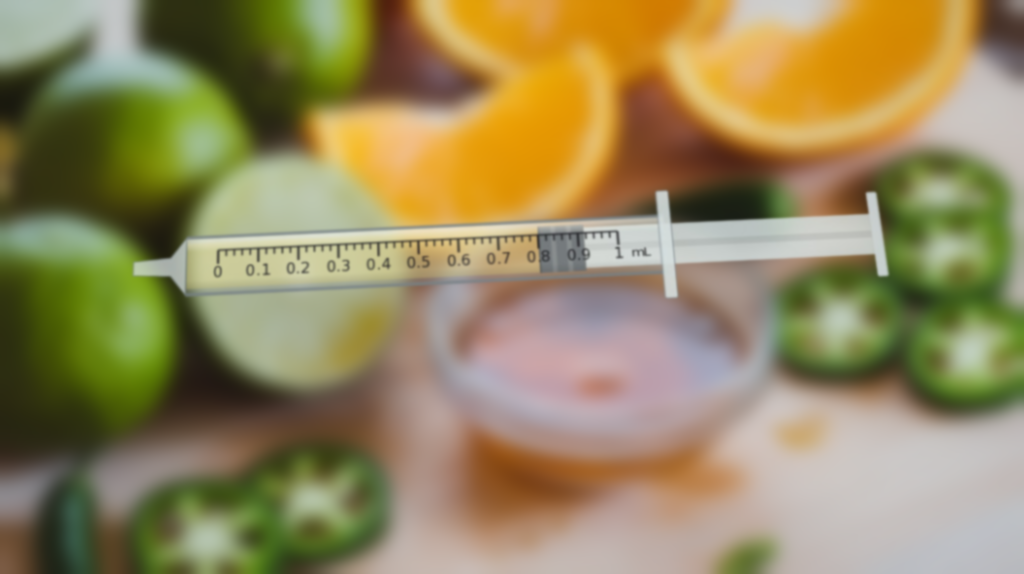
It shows 0.8 mL
